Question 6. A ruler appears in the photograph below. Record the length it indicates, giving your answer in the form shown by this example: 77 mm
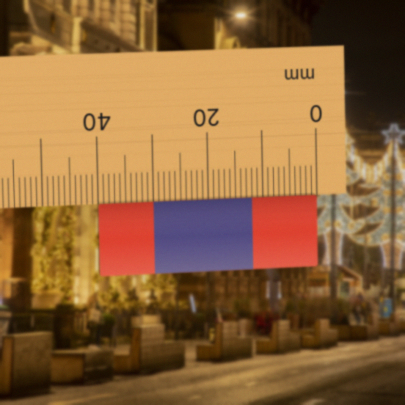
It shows 40 mm
